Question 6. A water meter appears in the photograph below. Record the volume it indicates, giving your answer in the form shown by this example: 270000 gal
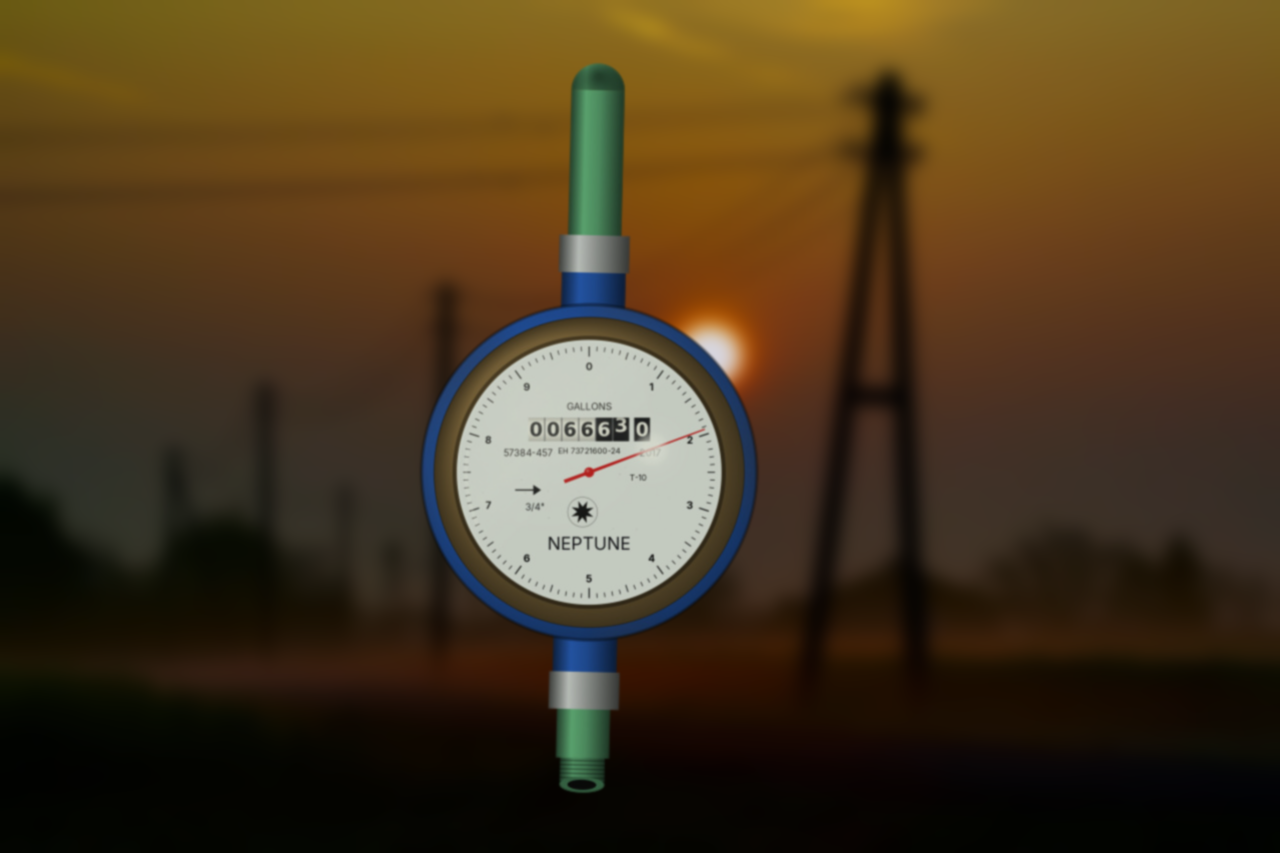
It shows 66631.9 gal
